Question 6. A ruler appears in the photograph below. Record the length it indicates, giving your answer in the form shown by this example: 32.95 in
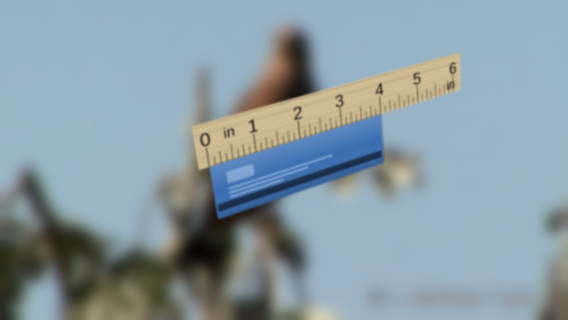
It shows 4 in
